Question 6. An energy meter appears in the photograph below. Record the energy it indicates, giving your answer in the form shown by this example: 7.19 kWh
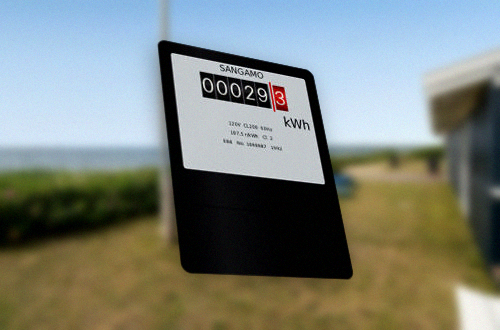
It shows 29.3 kWh
